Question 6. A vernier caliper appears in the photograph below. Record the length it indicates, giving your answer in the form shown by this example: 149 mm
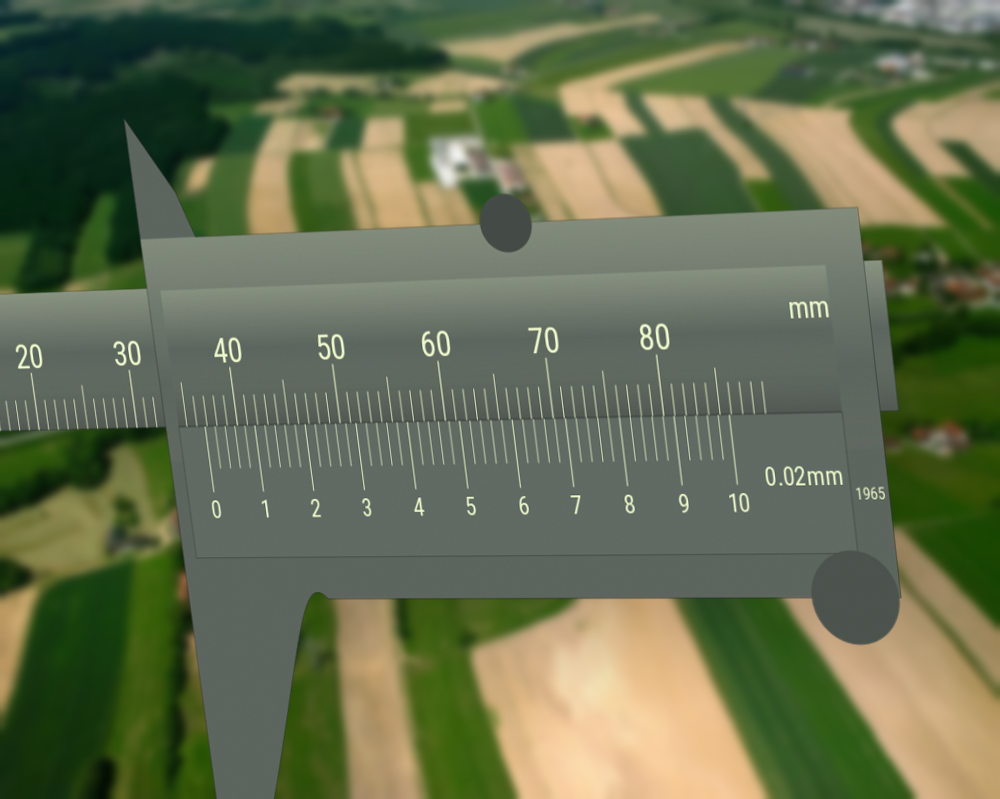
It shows 36.8 mm
